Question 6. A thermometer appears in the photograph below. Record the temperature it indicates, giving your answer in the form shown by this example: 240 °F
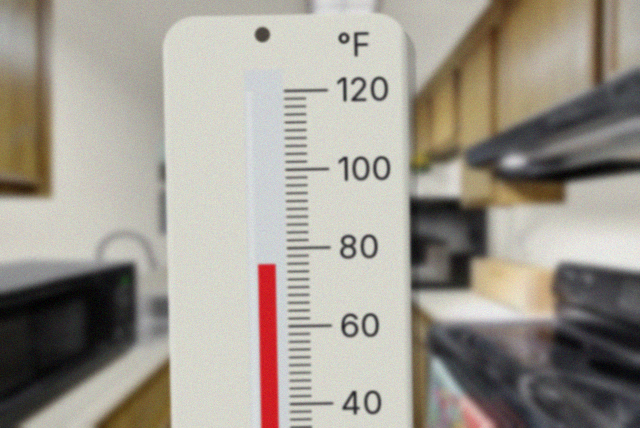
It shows 76 °F
